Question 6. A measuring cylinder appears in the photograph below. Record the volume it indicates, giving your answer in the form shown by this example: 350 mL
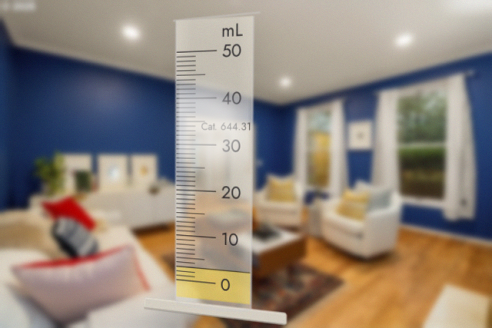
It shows 3 mL
